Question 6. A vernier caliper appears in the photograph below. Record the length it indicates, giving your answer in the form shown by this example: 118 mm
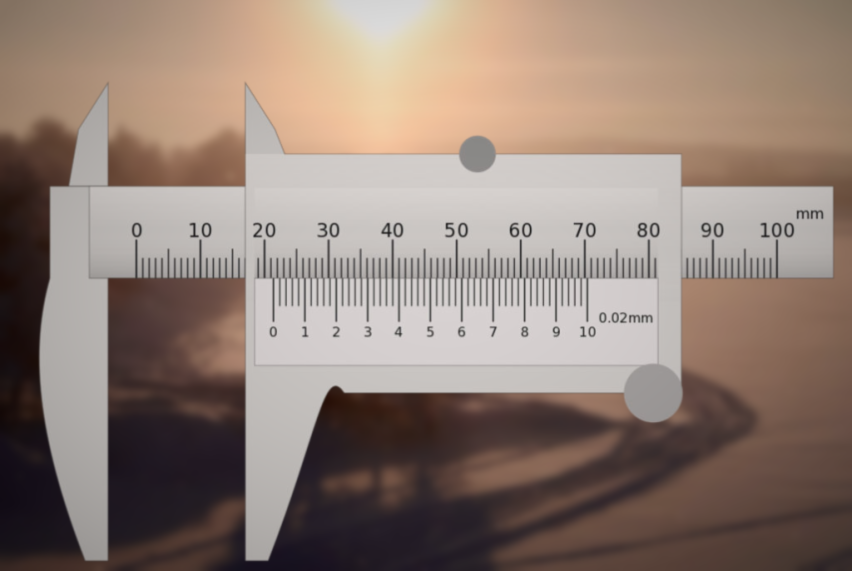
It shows 21.4 mm
